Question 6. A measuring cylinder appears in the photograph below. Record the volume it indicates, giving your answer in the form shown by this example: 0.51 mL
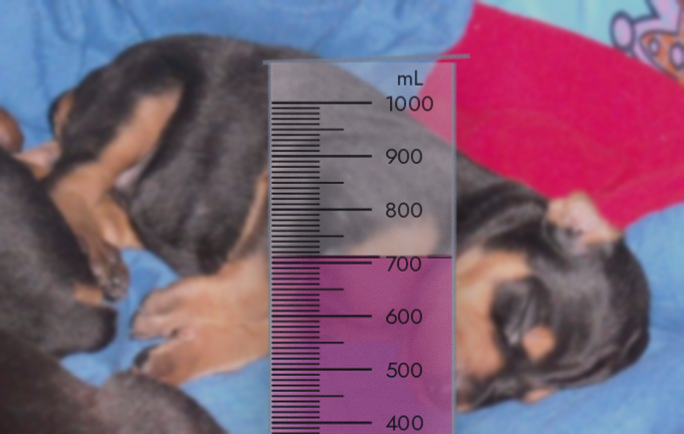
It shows 710 mL
